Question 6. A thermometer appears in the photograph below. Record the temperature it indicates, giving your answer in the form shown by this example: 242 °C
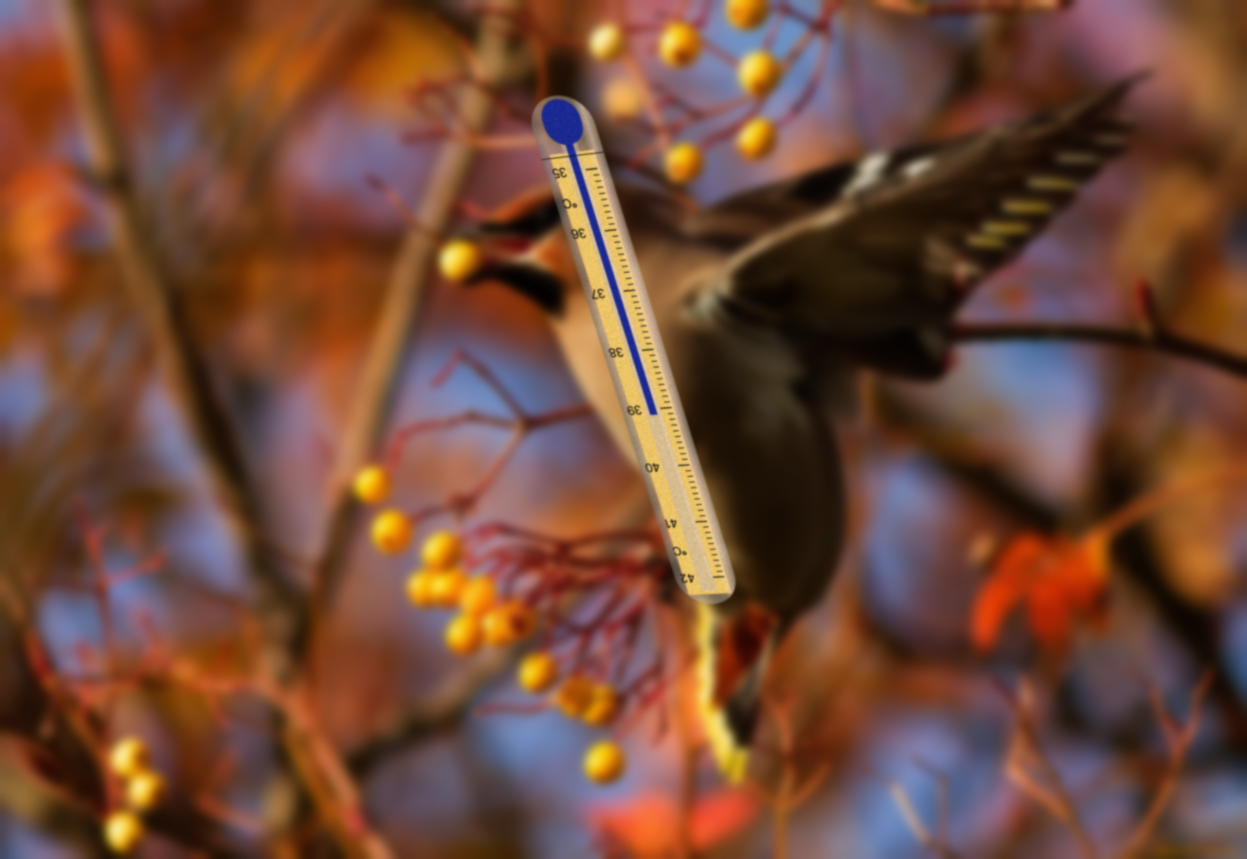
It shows 39.1 °C
